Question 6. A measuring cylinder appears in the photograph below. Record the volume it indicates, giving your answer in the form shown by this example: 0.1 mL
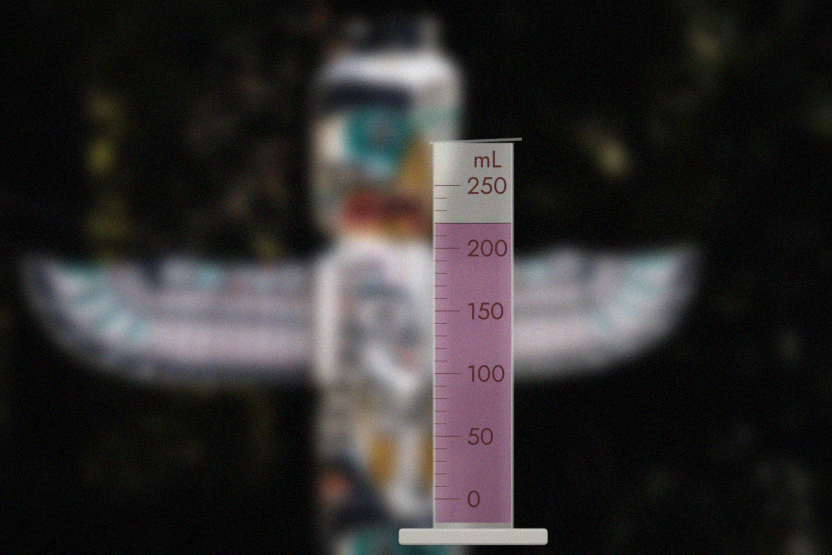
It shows 220 mL
